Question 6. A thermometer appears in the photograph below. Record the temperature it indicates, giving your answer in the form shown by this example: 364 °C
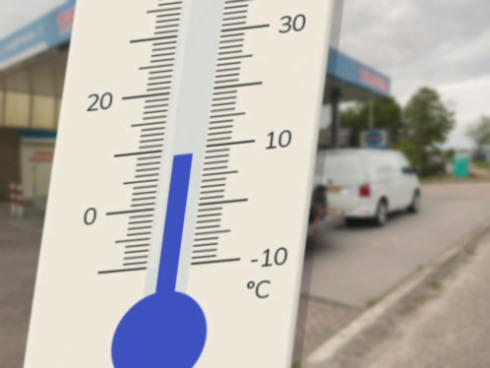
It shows 9 °C
